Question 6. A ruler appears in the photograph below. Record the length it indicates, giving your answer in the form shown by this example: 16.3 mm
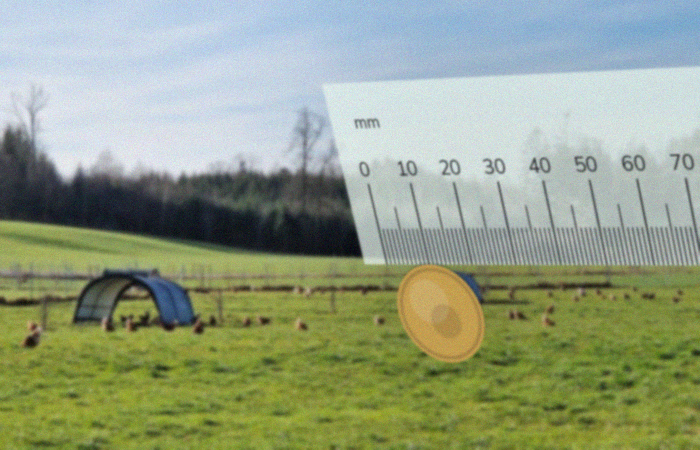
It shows 20 mm
